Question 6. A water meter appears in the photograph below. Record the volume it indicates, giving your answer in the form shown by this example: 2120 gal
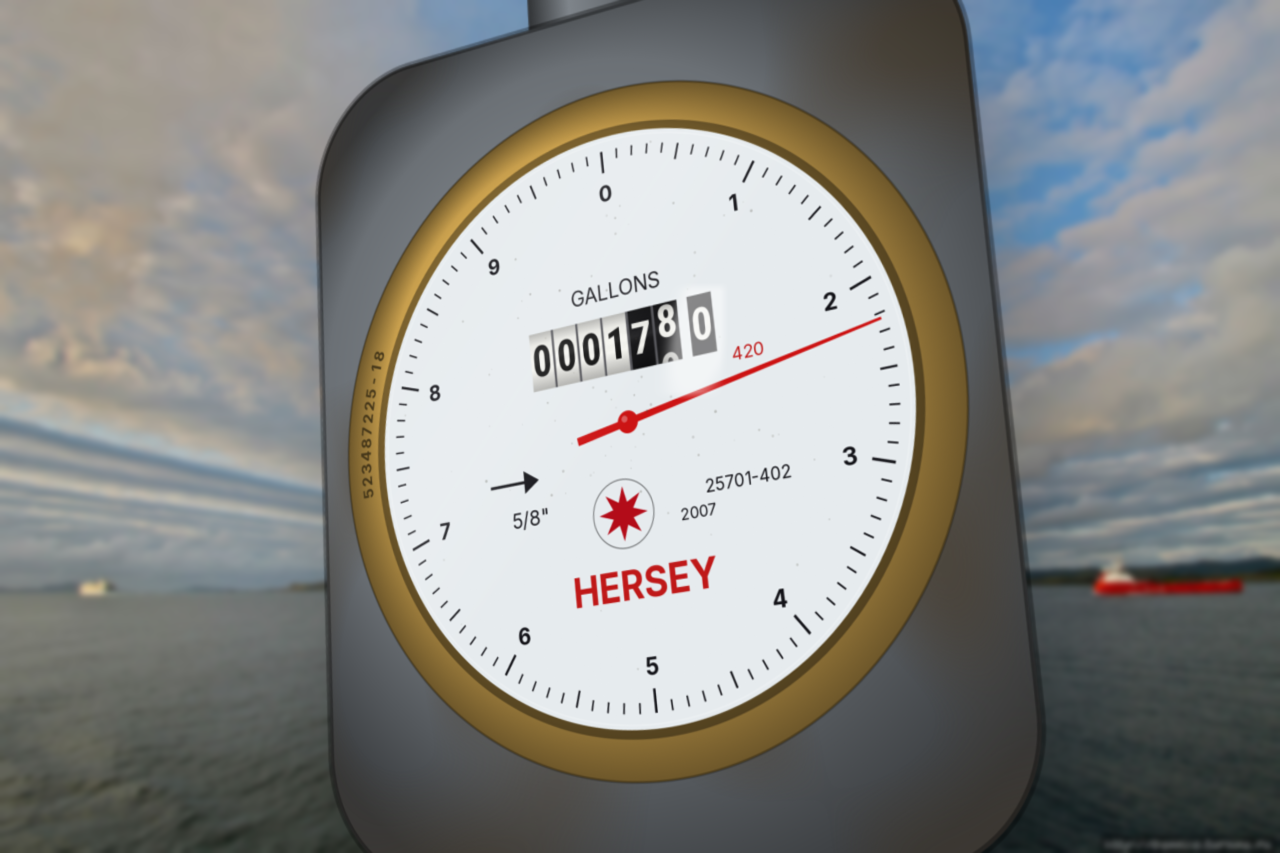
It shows 1782.2 gal
